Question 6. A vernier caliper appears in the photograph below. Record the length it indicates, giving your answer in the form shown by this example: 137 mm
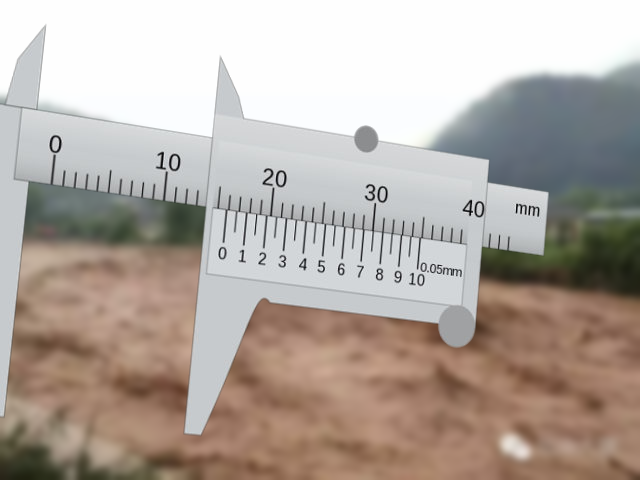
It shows 15.8 mm
